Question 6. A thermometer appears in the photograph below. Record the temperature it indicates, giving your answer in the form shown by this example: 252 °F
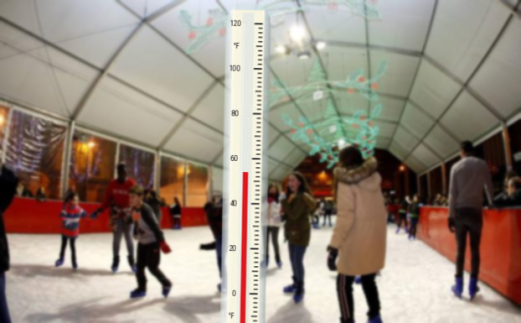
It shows 54 °F
